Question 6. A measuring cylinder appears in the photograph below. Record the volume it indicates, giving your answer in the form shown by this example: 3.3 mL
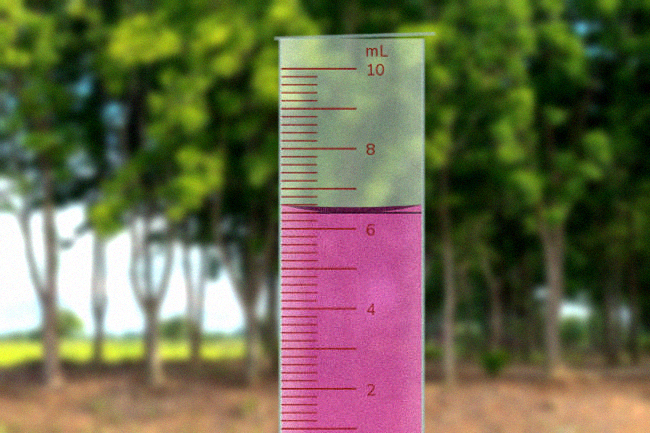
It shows 6.4 mL
